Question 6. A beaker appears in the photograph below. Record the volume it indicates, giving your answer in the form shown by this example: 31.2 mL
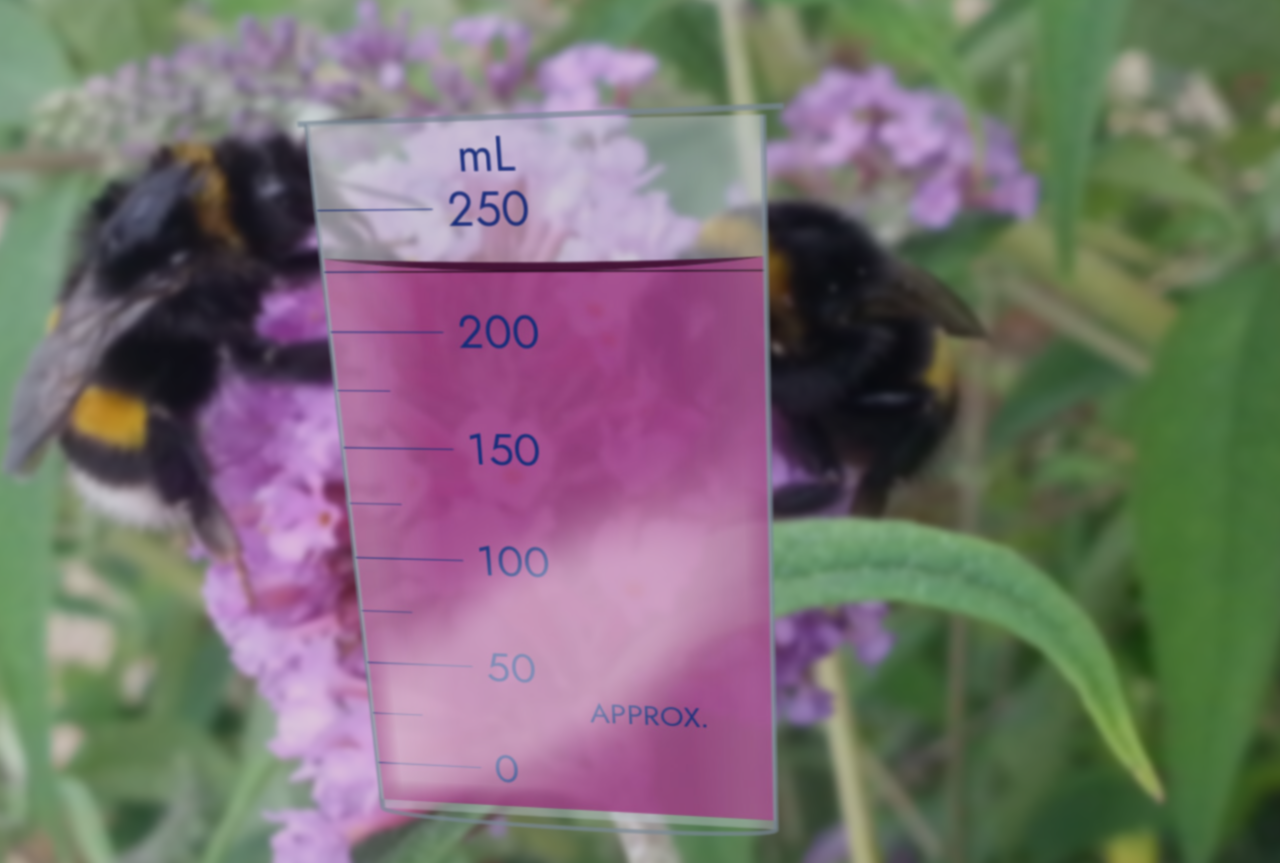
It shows 225 mL
